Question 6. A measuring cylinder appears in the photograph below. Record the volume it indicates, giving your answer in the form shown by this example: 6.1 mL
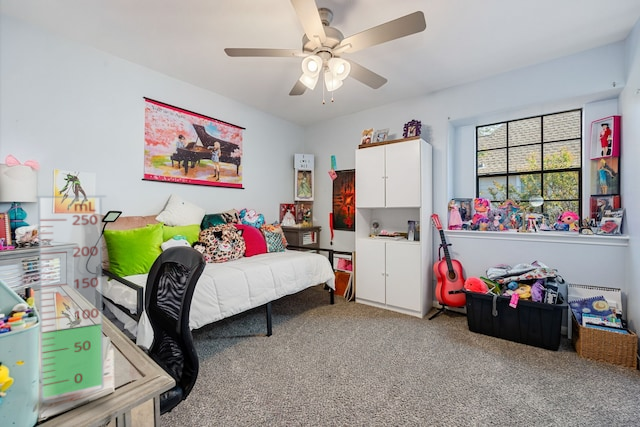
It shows 80 mL
